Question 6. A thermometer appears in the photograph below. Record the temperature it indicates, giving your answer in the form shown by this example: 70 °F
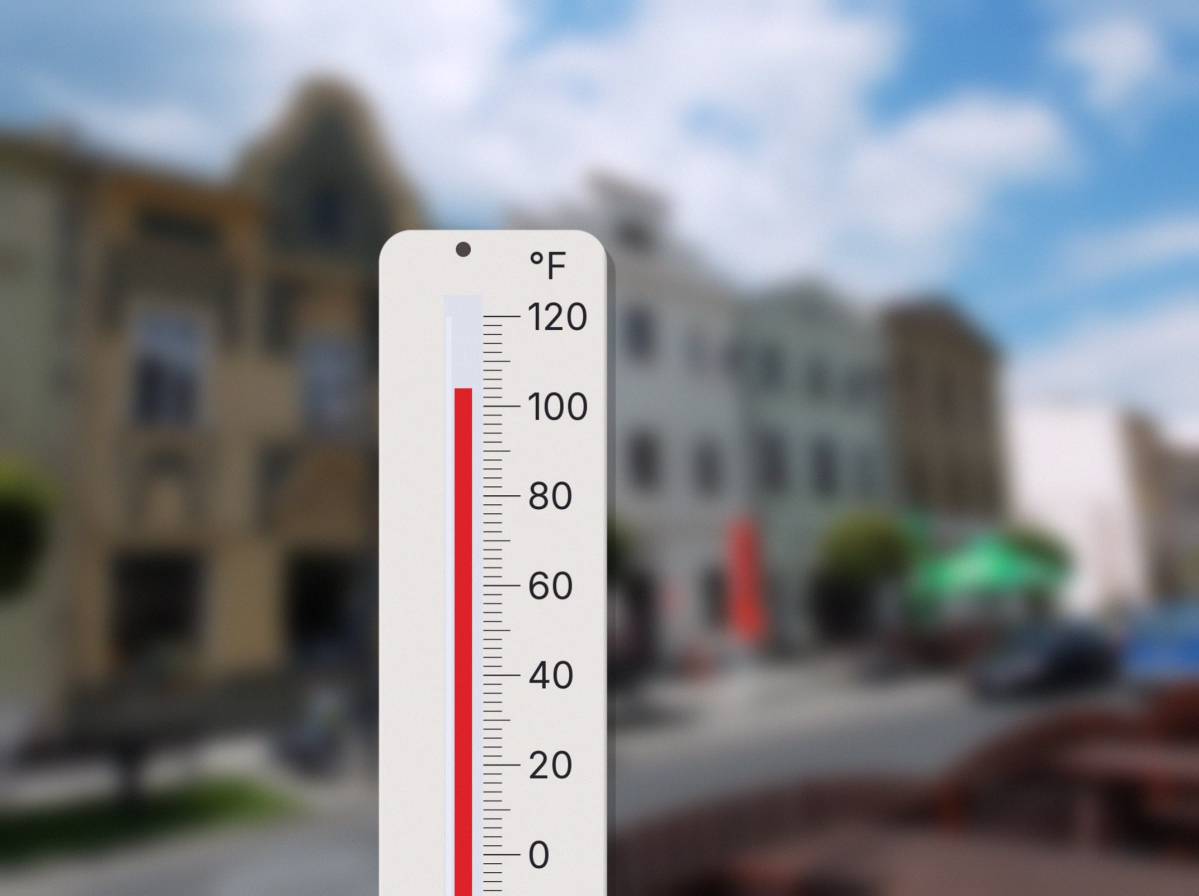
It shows 104 °F
